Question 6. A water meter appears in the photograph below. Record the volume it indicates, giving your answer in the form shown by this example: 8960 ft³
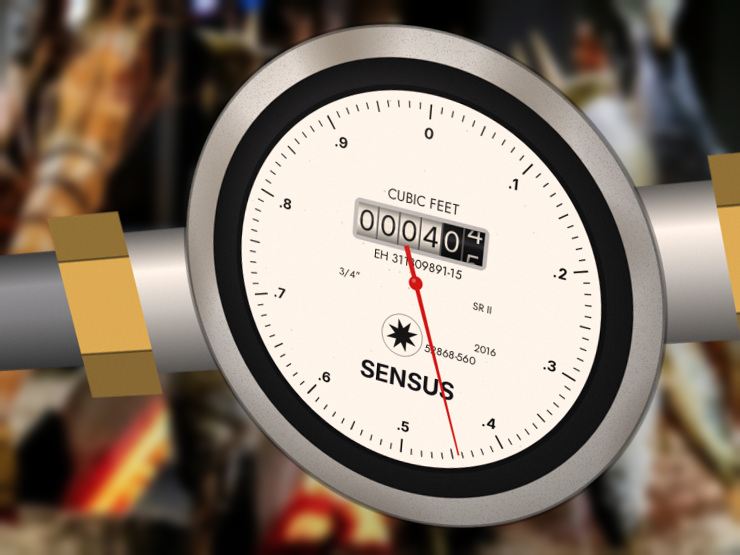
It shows 404.44 ft³
